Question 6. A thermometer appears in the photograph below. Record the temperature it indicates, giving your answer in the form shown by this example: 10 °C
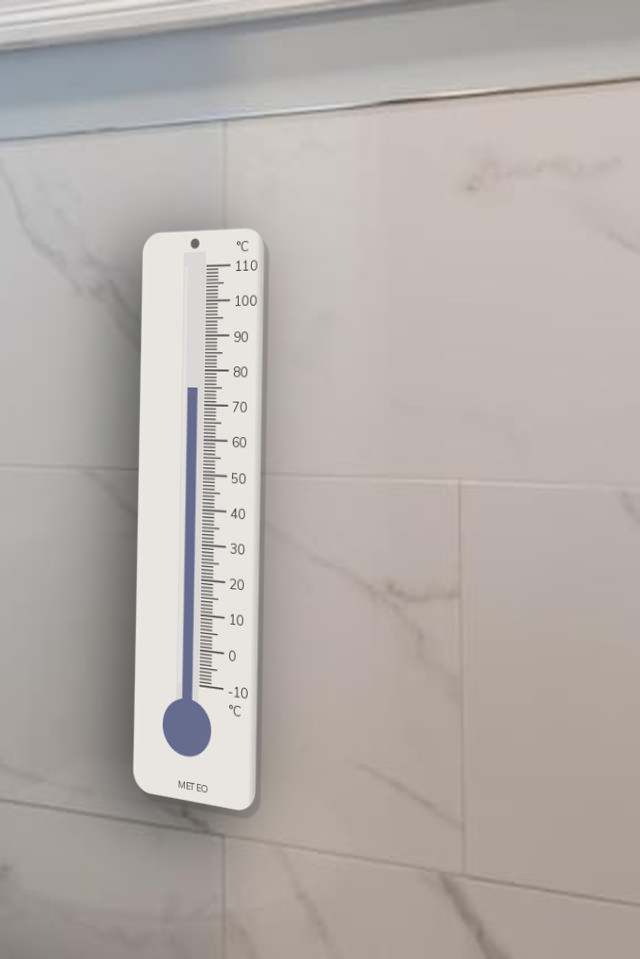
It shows 75 °C
